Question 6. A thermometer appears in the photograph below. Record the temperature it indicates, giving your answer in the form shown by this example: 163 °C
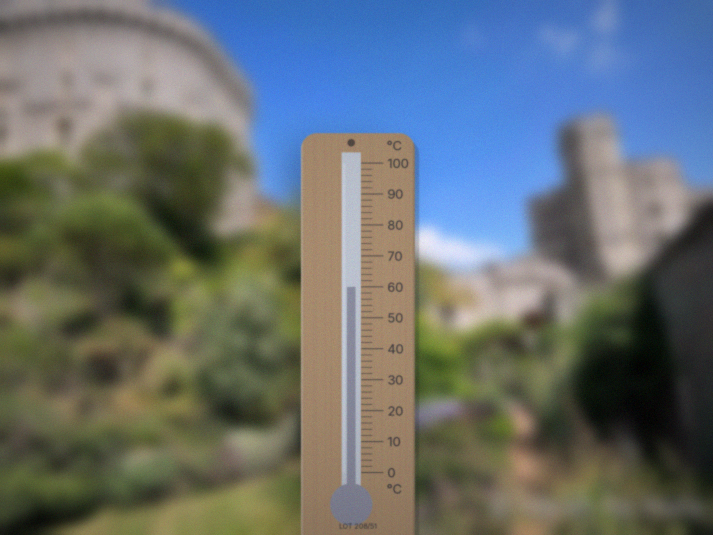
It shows 60 °C
